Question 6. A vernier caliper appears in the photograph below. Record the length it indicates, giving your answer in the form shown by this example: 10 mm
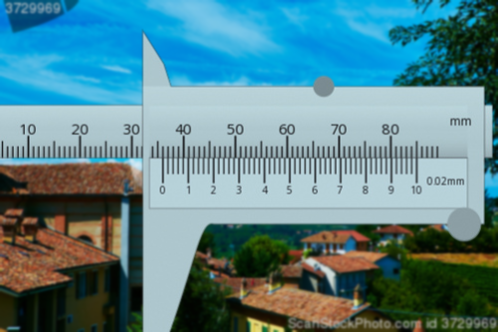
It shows 36.0 mm
